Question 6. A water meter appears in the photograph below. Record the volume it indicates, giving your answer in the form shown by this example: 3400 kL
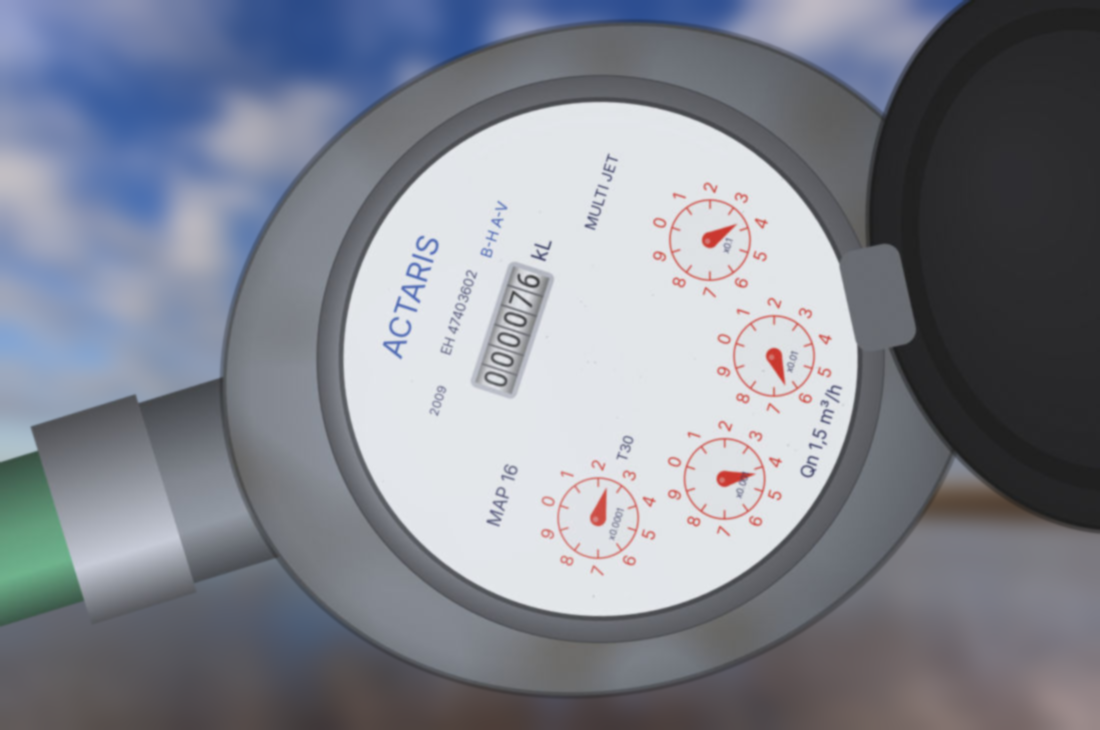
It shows 76.3642 kL
